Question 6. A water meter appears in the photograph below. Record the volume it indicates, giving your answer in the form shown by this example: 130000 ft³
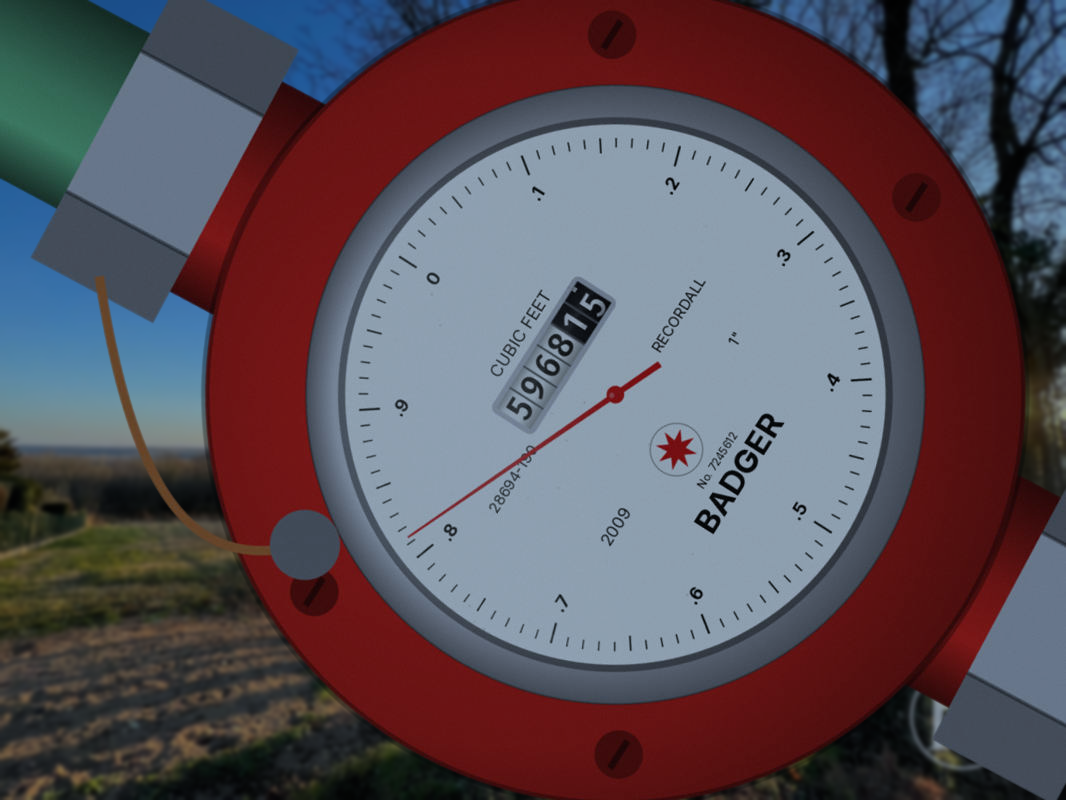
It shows 596814.81 ft³
